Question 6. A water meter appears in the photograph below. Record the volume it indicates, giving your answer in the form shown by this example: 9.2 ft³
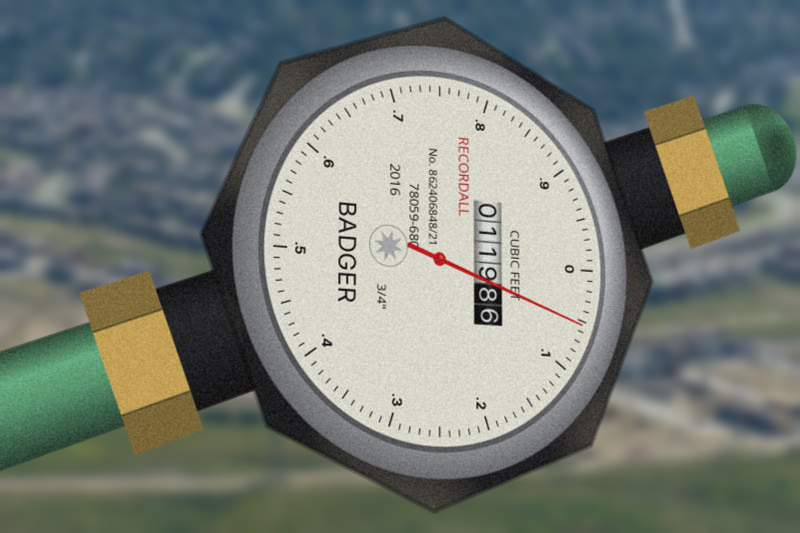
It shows 11986.05 ft³
